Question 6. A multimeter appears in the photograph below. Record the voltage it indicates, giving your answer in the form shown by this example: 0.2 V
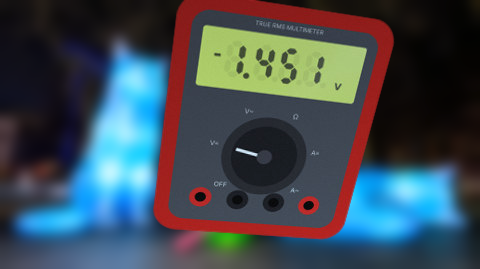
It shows -1.451 V
